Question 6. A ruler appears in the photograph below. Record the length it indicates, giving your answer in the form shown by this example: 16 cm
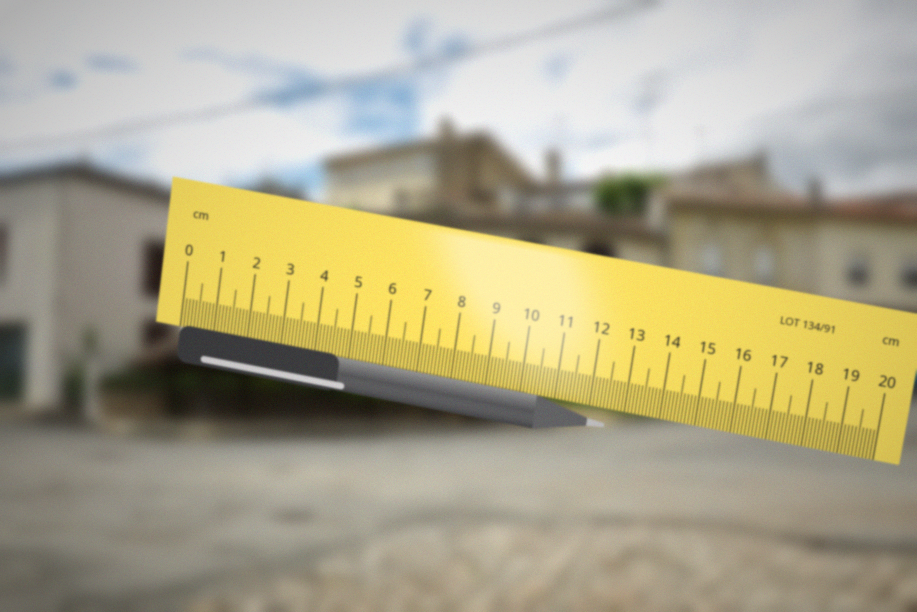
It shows 12.5 cm
